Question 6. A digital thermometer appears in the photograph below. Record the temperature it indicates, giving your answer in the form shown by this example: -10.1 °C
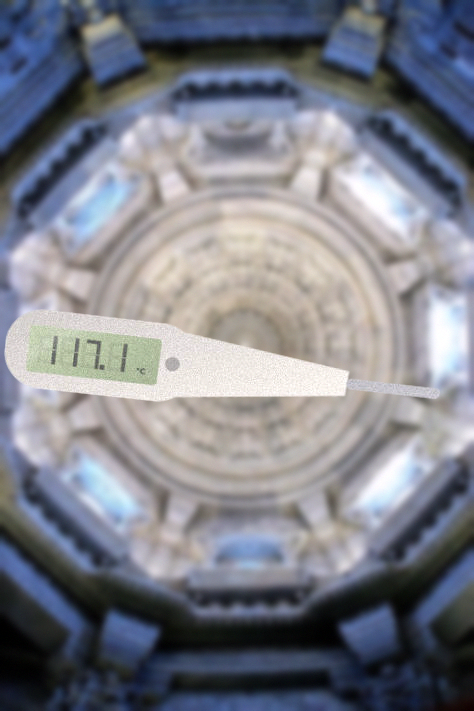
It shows 117.1 °C
